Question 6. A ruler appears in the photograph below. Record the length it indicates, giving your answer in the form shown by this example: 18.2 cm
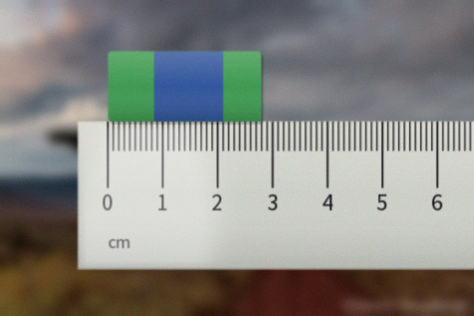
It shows 2.8 cm
